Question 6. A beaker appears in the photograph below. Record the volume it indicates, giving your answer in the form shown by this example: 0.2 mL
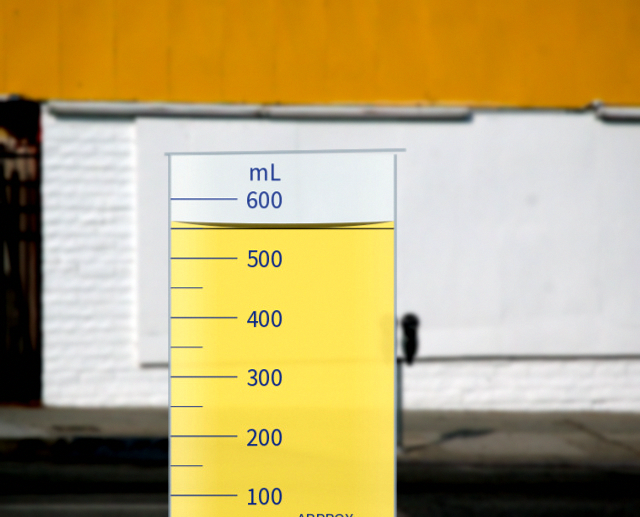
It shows 550 mL
